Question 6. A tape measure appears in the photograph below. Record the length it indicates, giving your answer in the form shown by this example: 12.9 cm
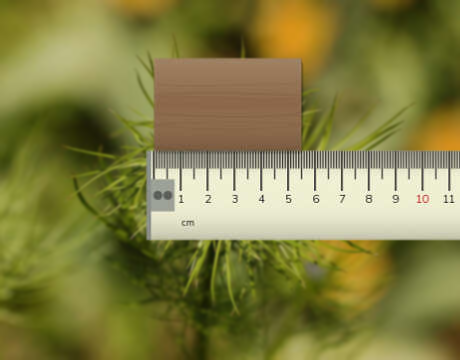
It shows 5.5 cm
